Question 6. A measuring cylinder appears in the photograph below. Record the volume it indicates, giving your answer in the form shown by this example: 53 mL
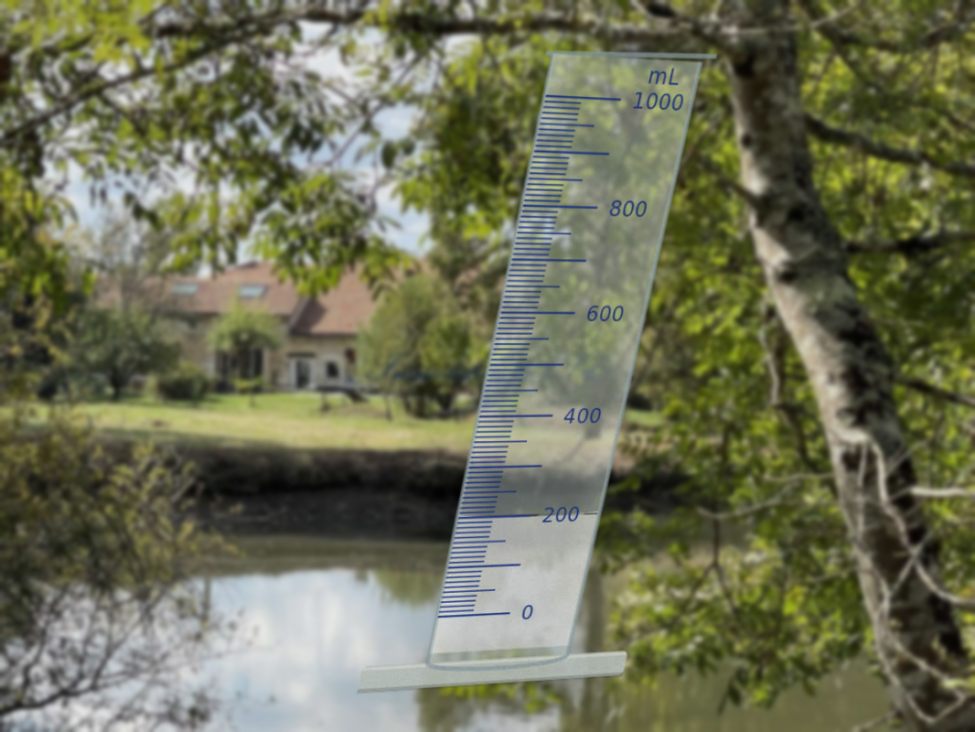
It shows 200 mL
